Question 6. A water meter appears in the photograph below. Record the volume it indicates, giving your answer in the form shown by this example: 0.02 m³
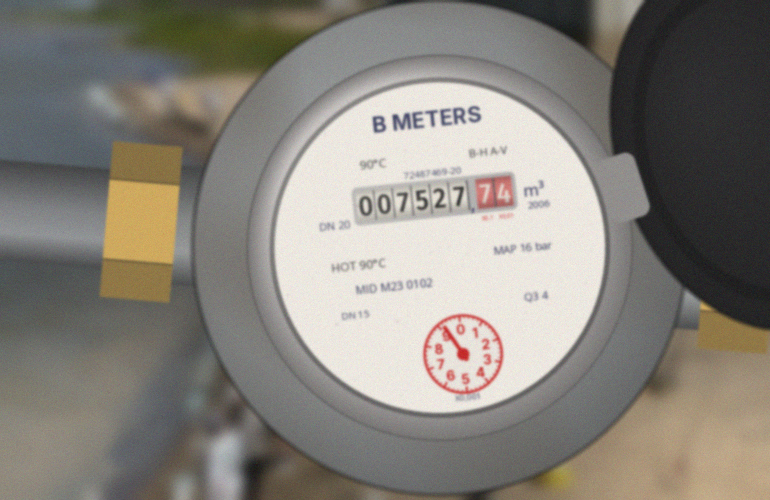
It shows 7527.739 m³
